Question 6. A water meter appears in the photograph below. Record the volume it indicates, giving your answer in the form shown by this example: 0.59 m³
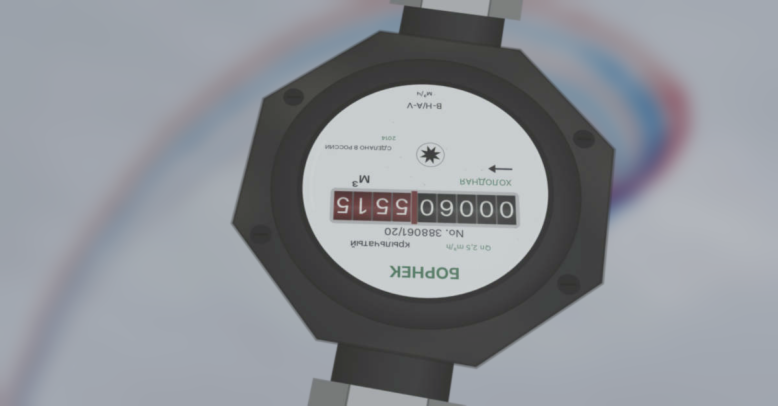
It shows 60.5515 m³
